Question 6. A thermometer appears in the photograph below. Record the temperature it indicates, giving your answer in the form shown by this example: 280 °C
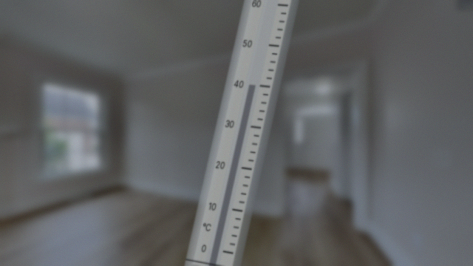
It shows 40 °C
